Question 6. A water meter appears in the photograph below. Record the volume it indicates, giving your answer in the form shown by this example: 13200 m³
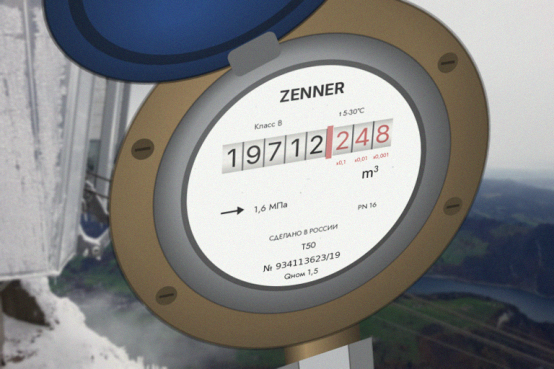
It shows 19712.248 m³
